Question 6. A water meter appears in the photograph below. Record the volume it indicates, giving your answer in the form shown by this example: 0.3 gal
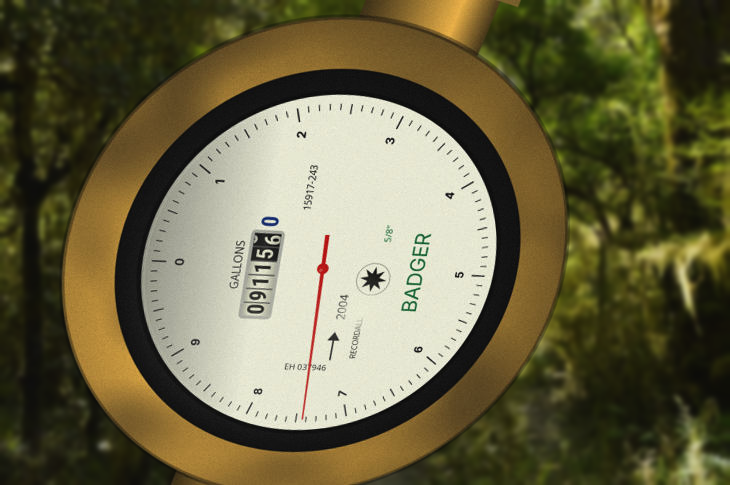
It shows 911557.4 gal
